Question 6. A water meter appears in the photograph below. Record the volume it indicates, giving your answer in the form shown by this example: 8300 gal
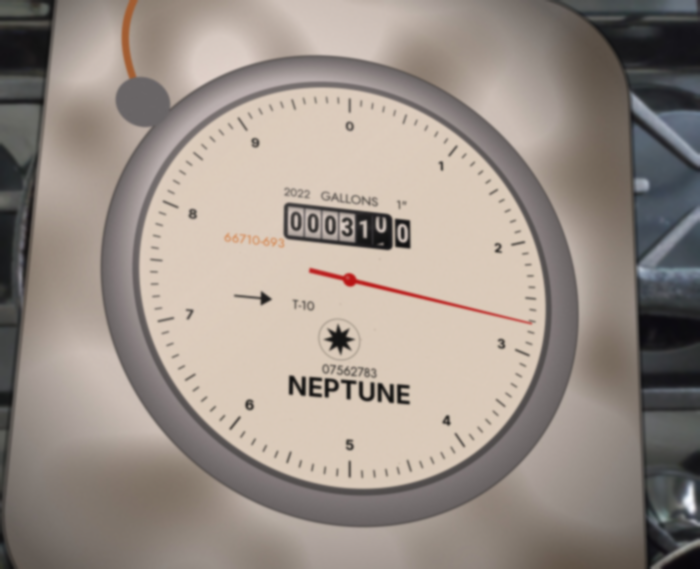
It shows 3102.7 gal
